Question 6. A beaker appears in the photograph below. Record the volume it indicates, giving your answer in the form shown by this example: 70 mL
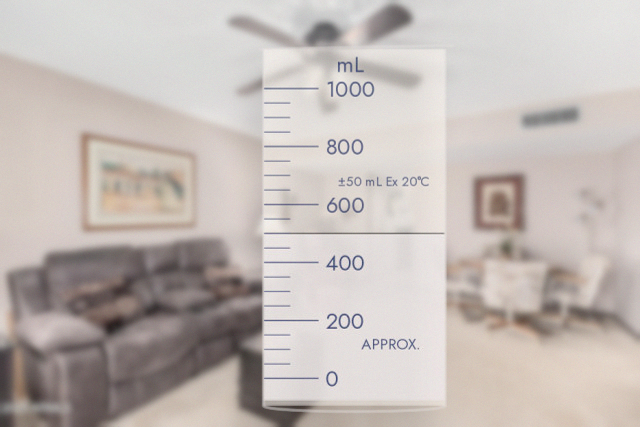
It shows 500 mL
